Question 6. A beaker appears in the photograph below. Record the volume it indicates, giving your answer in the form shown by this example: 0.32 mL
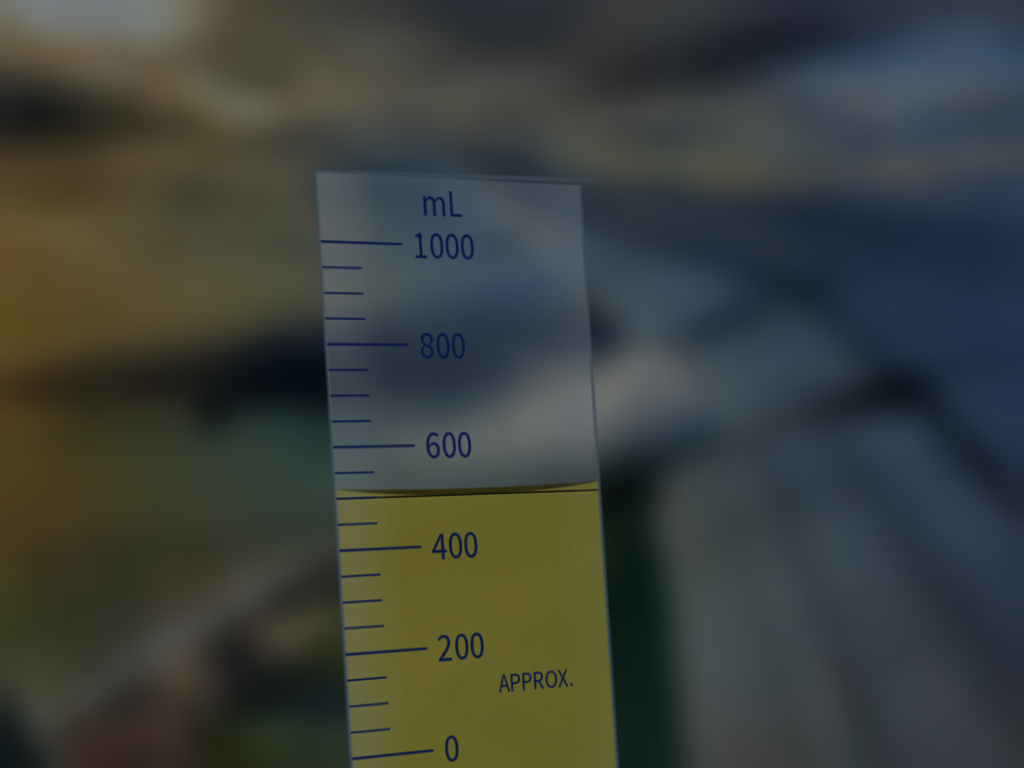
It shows 500 mL
